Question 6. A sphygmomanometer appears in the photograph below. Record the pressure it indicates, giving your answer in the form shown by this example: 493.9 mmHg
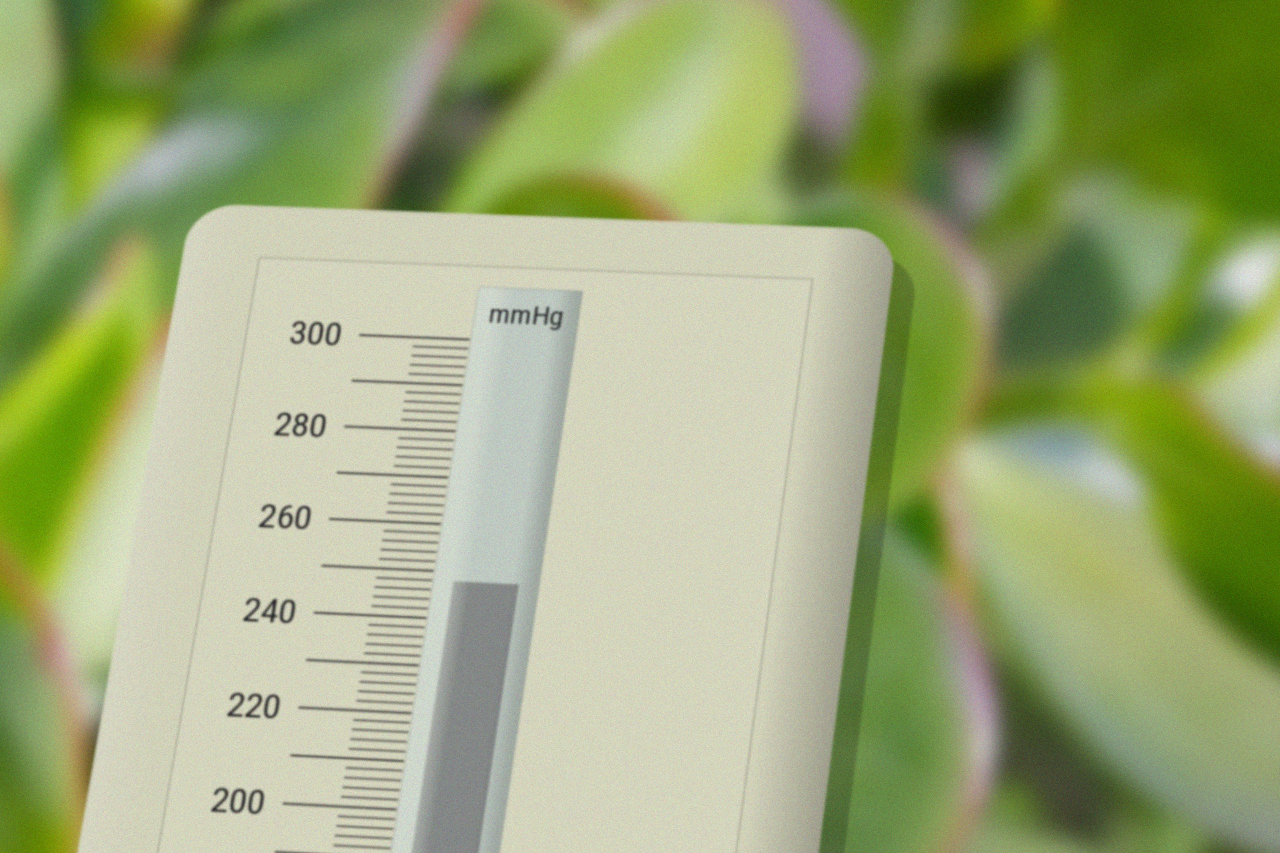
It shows 248 mmHg
